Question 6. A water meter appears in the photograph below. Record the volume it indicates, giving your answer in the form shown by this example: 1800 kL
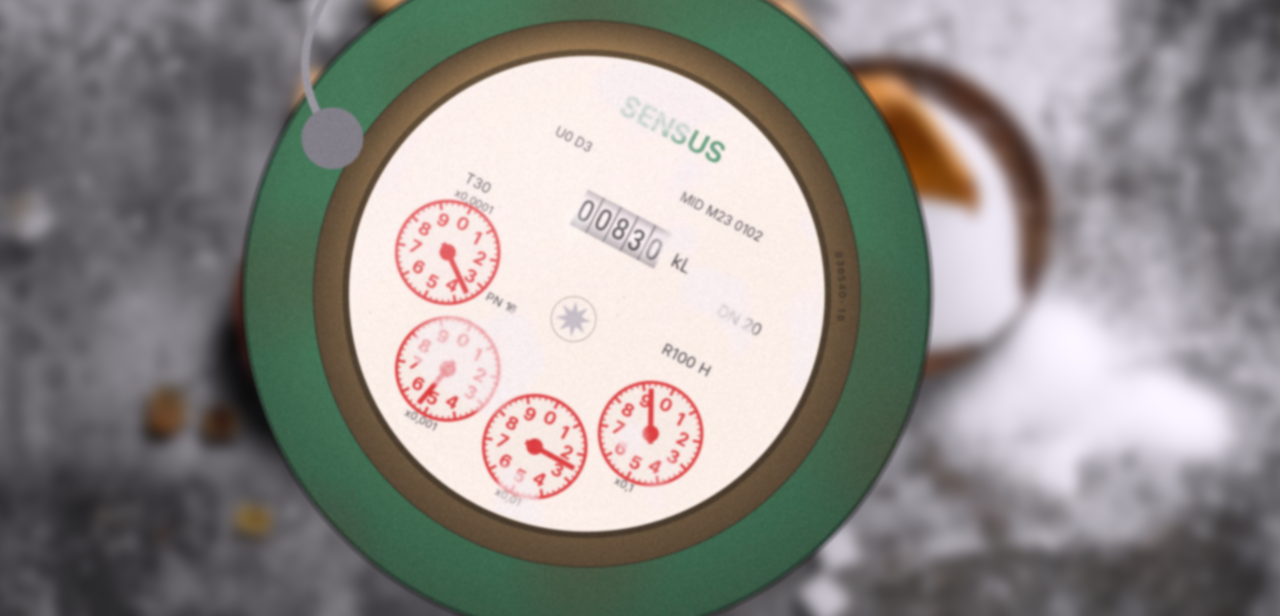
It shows 829.9253 kL
